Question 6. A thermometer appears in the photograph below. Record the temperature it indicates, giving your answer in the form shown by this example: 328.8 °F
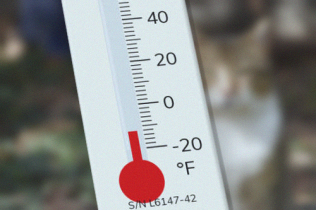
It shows -12 °F
